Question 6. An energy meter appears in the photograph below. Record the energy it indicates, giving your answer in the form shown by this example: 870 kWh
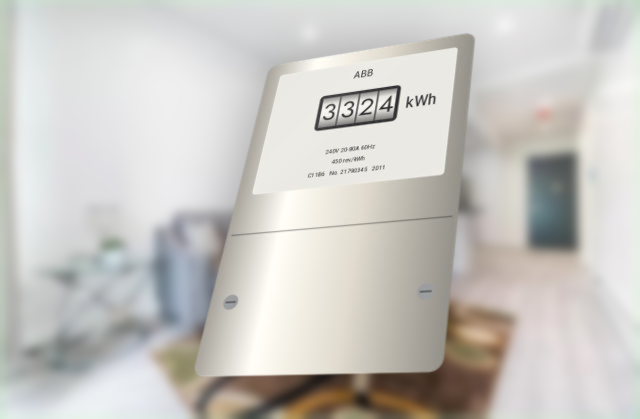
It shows 3324 kWh
